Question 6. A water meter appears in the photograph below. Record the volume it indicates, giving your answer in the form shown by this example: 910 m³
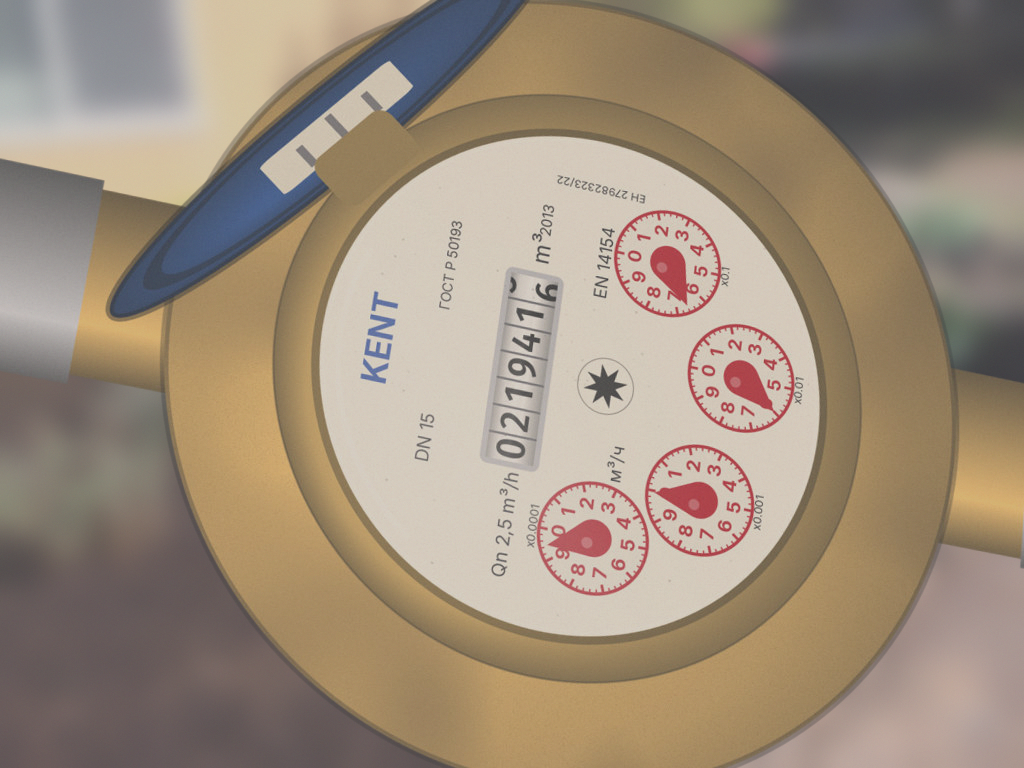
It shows 219415.6599 m³
